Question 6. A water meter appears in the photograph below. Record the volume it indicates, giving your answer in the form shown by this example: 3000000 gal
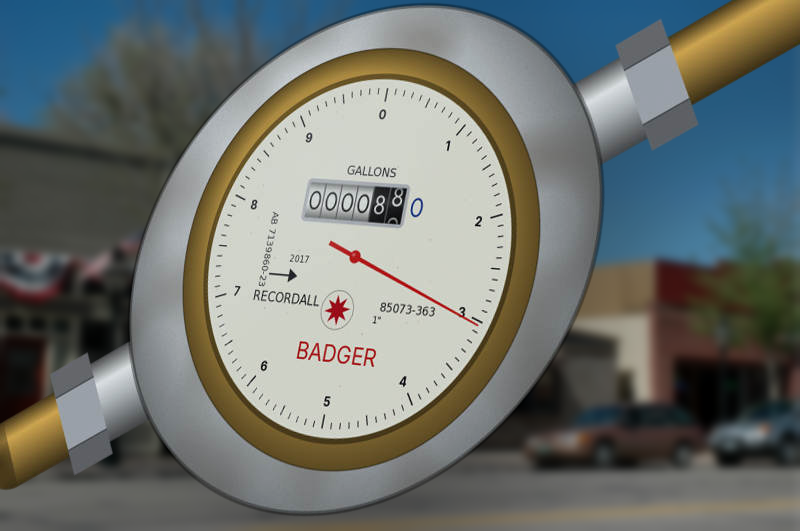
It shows 883.0 gal
